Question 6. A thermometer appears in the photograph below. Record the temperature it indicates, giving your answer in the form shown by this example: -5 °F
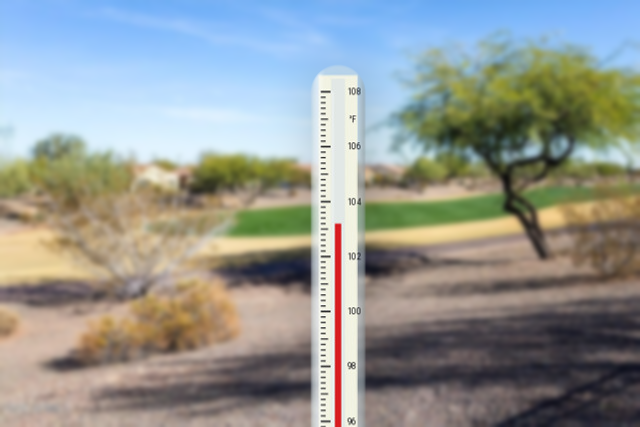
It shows 103.2 °F
